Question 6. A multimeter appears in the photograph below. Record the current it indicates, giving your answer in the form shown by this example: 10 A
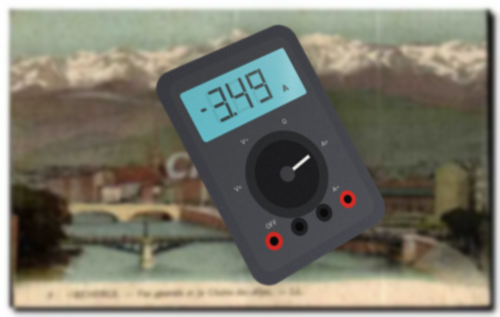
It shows -3.49 A
